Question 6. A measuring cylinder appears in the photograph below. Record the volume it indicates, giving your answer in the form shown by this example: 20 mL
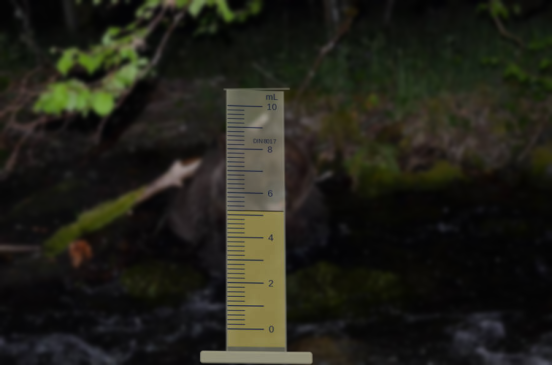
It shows 5.2 mL
